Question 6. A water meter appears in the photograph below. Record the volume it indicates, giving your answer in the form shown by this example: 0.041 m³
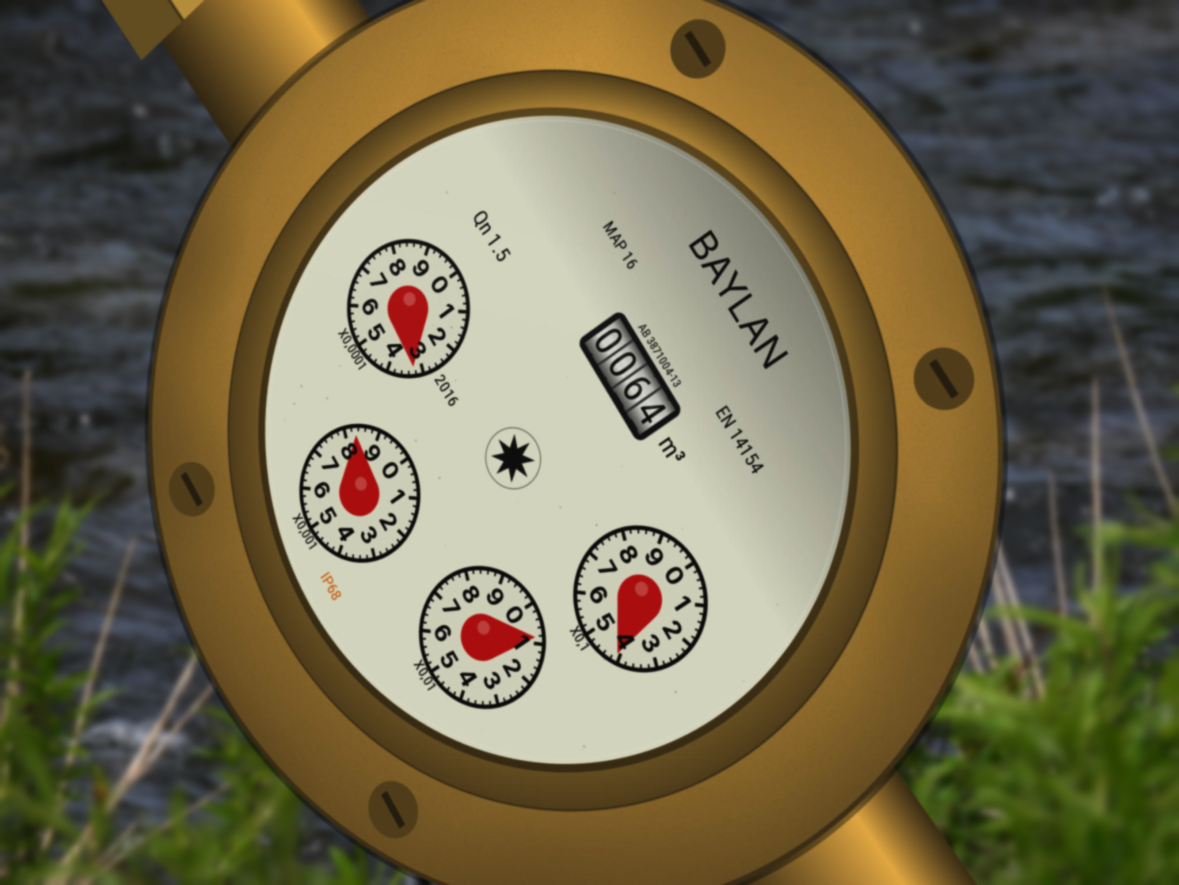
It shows 64.4083 m³
